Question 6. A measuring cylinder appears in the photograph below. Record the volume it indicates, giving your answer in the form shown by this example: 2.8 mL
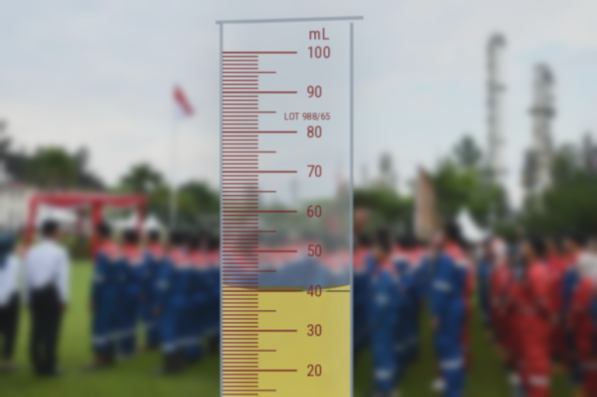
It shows 40 mL
